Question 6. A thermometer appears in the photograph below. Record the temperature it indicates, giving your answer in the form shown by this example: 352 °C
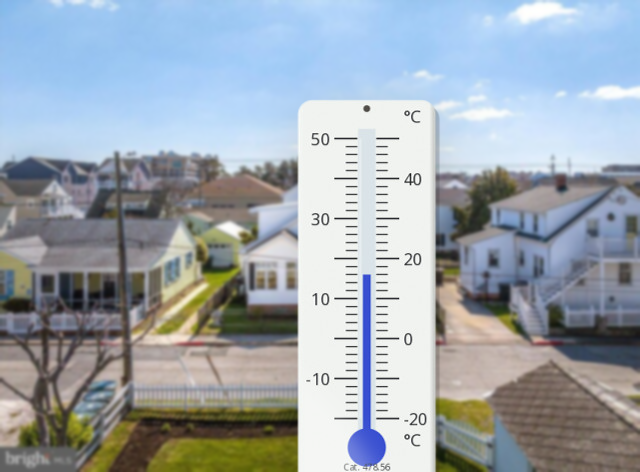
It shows 16 °C
